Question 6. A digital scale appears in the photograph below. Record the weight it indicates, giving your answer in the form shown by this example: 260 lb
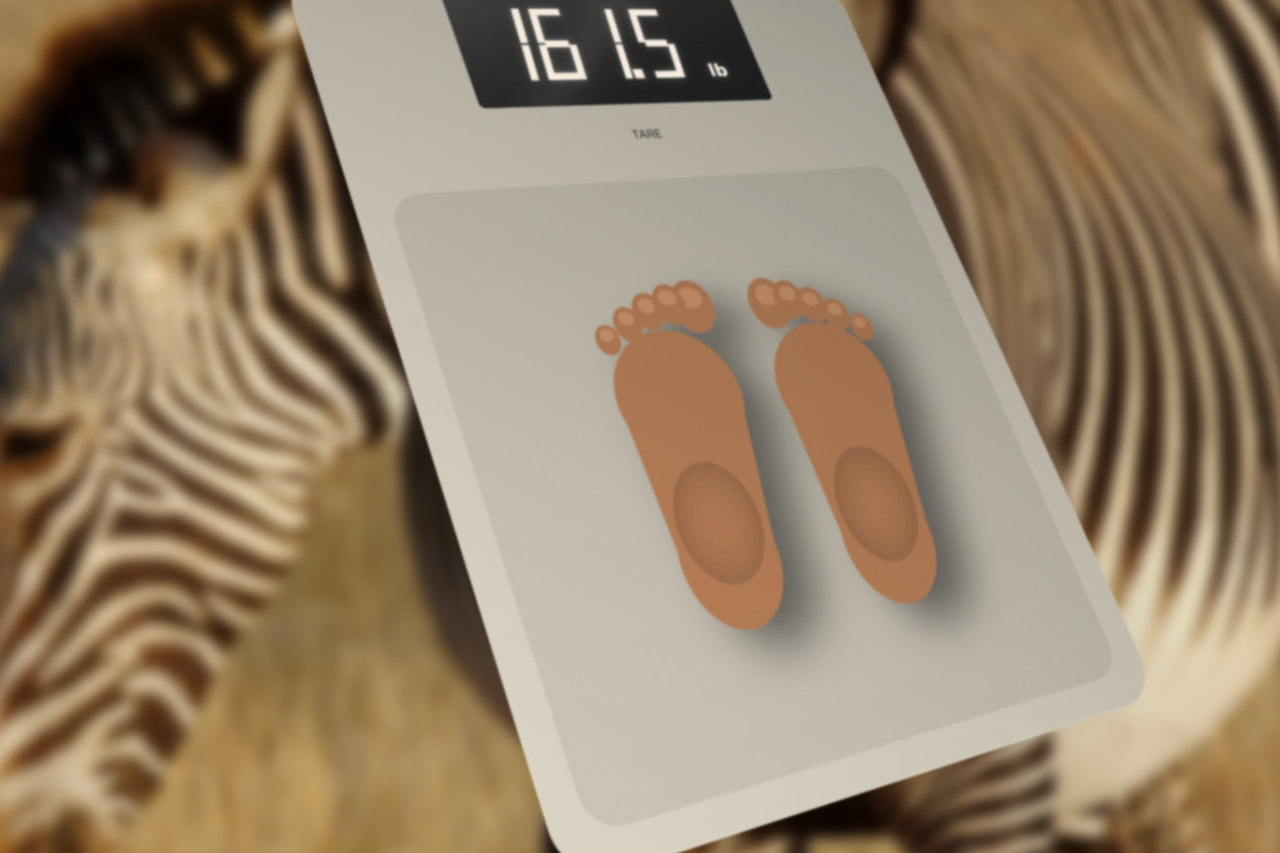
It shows 161.5 lb
